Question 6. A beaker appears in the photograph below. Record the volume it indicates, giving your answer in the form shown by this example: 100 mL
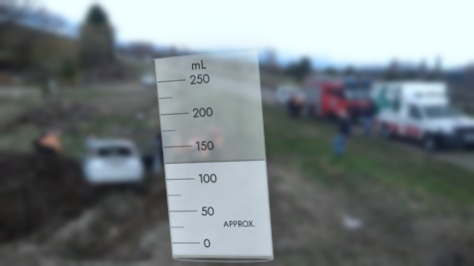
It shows 125 mL
